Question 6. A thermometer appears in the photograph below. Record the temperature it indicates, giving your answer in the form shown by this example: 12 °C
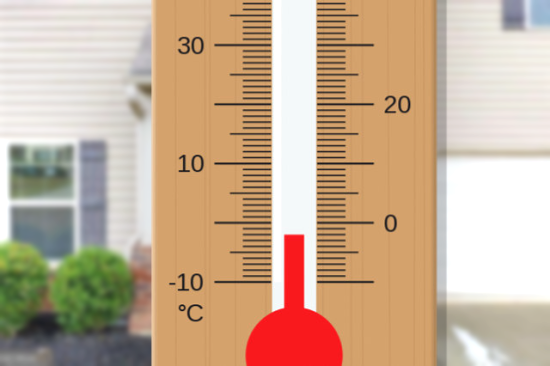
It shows -2 °C
